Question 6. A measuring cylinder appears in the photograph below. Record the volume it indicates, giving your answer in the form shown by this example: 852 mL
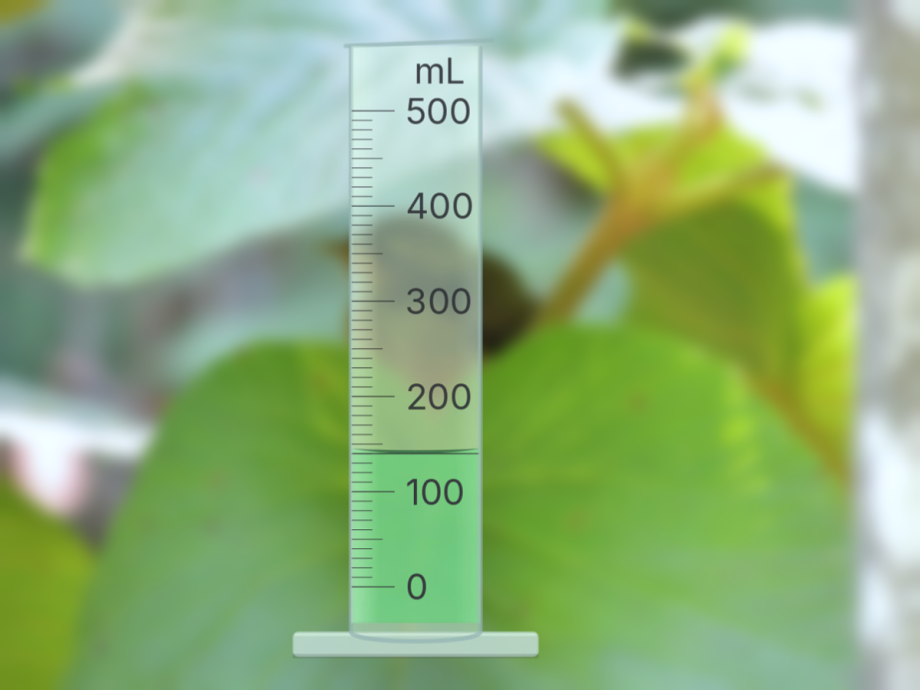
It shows 140 mL
